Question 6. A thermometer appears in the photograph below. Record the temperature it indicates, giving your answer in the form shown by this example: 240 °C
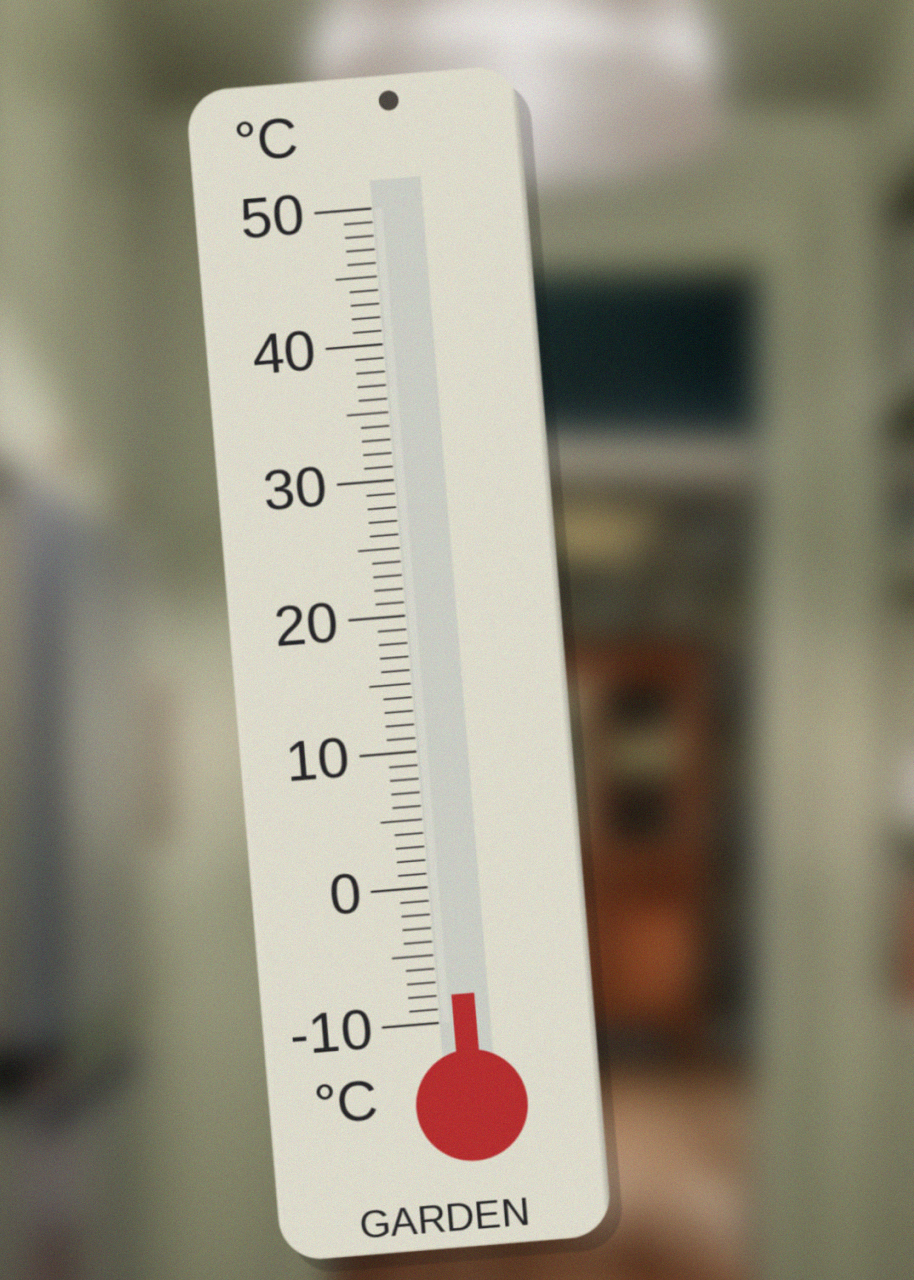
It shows -8 °C
